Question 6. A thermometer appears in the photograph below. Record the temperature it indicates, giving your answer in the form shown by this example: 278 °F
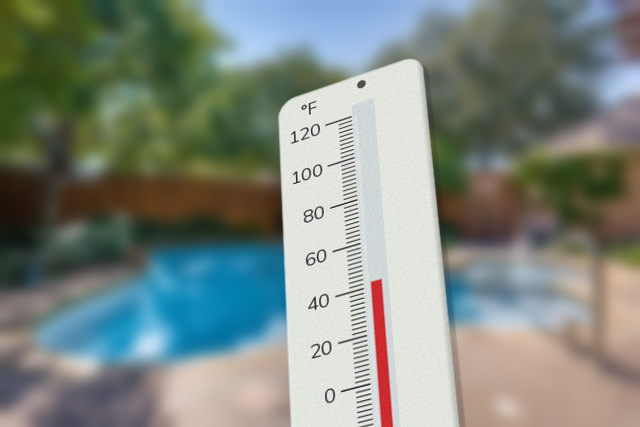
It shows 42 °F
